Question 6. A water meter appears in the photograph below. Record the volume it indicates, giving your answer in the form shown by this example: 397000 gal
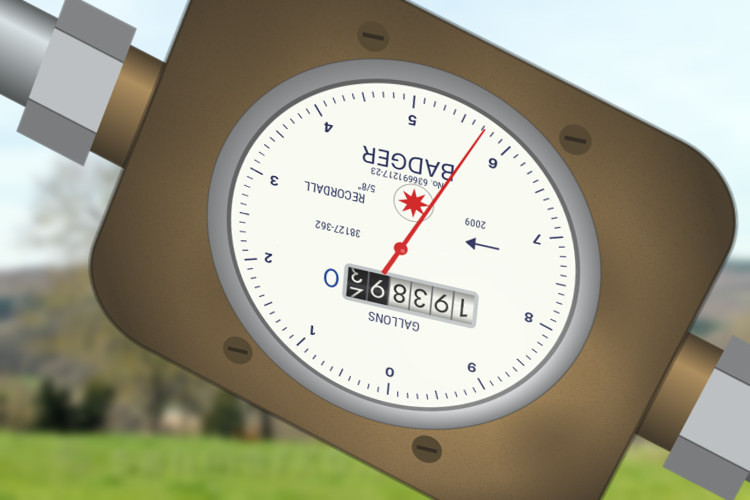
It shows 1938925.7 gal
